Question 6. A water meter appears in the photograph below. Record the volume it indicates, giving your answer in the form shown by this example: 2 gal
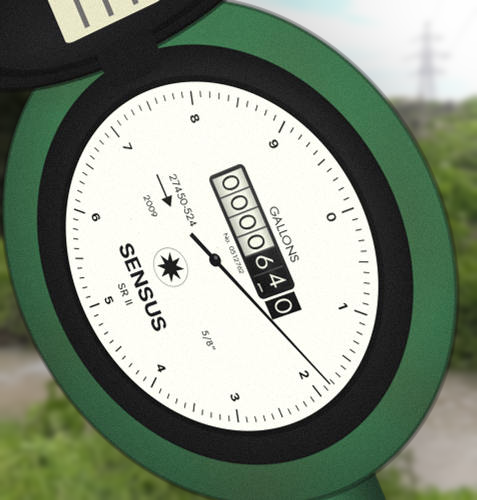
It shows 641.8 gal
